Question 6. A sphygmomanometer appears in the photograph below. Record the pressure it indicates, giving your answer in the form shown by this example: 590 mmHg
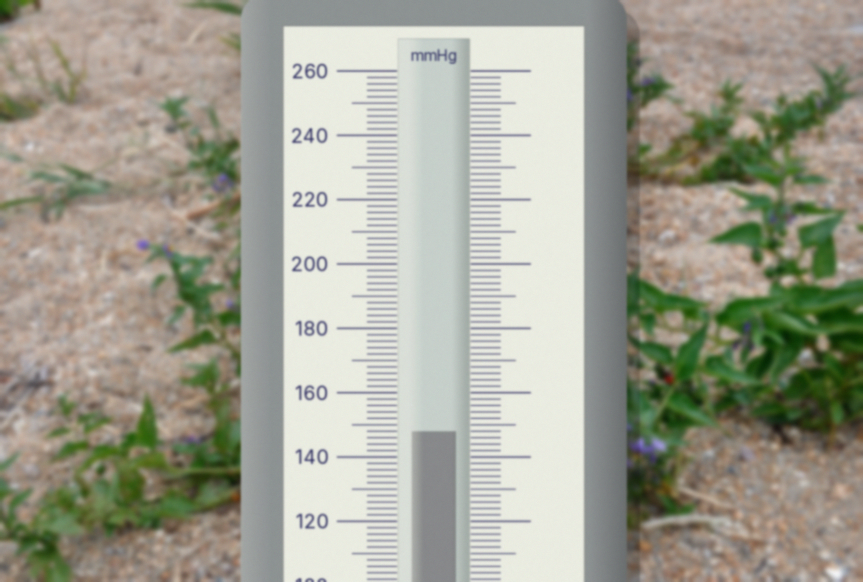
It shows 148 mmHg
